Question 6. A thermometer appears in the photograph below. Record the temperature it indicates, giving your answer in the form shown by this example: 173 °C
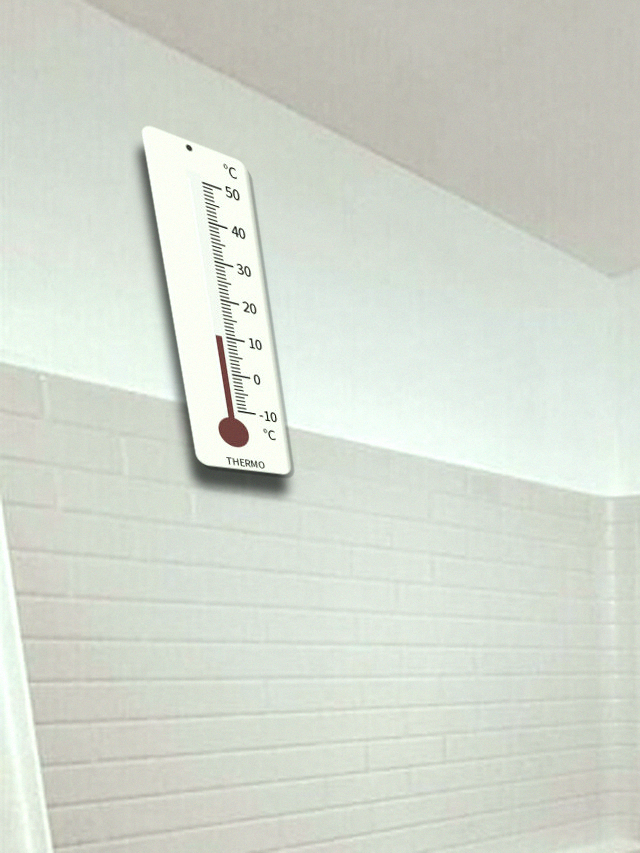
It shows 10 °C
